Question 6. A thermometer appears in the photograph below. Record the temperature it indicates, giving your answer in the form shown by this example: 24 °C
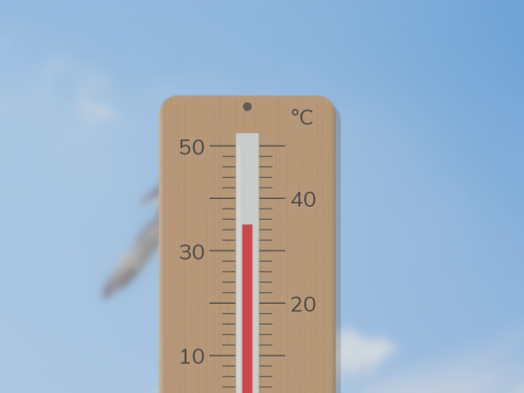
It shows 35 °C
